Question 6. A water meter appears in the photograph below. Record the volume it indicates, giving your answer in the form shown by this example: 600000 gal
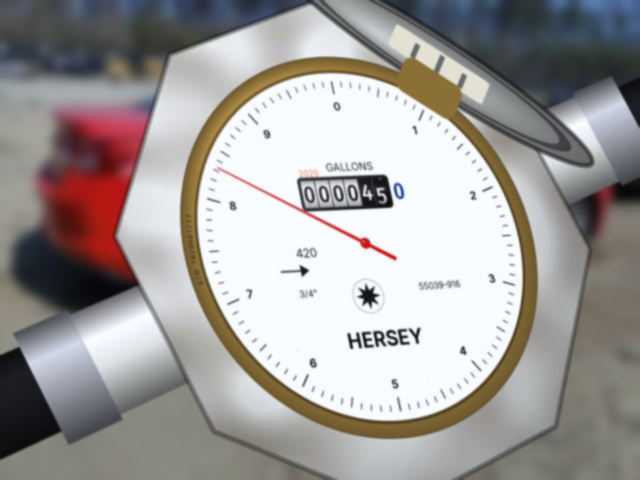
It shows 448.3 gal
